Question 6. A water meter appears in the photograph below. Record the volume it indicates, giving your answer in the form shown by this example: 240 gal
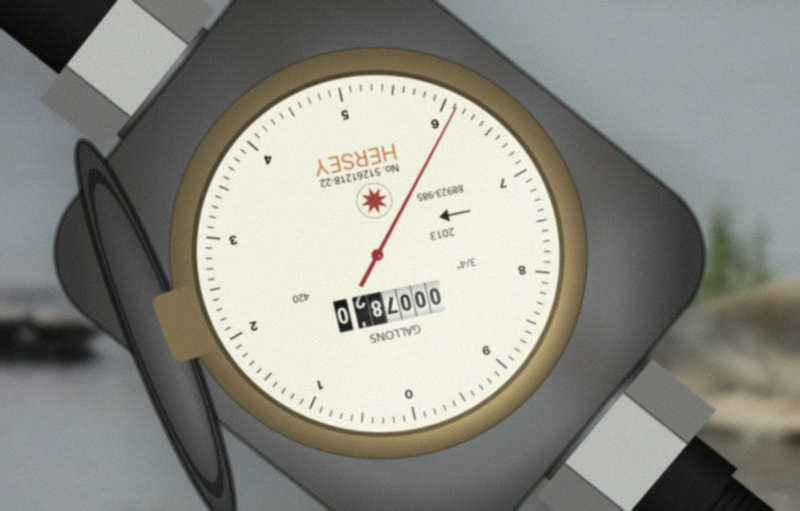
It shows 7816.1 gal
